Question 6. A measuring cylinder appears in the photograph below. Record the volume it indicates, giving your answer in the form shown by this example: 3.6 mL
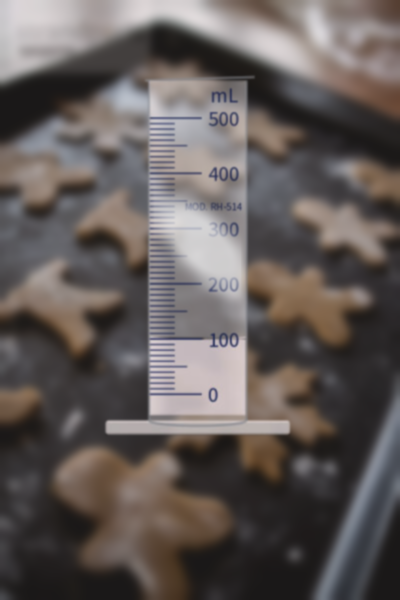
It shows 100 mL
